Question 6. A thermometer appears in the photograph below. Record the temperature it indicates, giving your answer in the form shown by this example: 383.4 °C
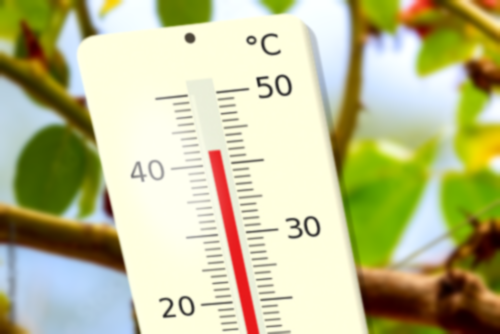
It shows 42 °C
